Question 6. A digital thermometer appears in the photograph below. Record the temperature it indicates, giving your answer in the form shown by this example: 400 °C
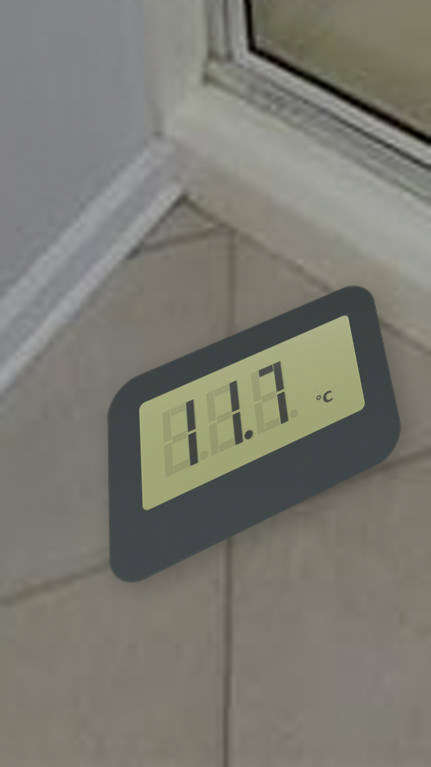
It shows 11.7 °C
